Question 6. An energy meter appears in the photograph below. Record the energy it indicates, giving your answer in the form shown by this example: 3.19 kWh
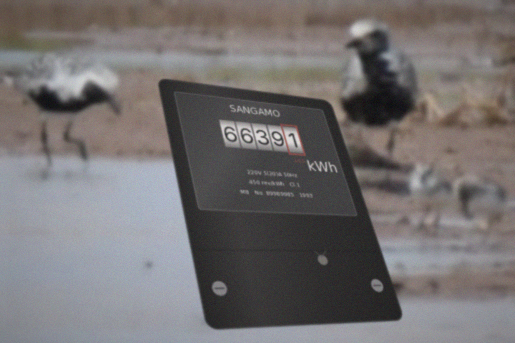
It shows 6639.1 kWh
